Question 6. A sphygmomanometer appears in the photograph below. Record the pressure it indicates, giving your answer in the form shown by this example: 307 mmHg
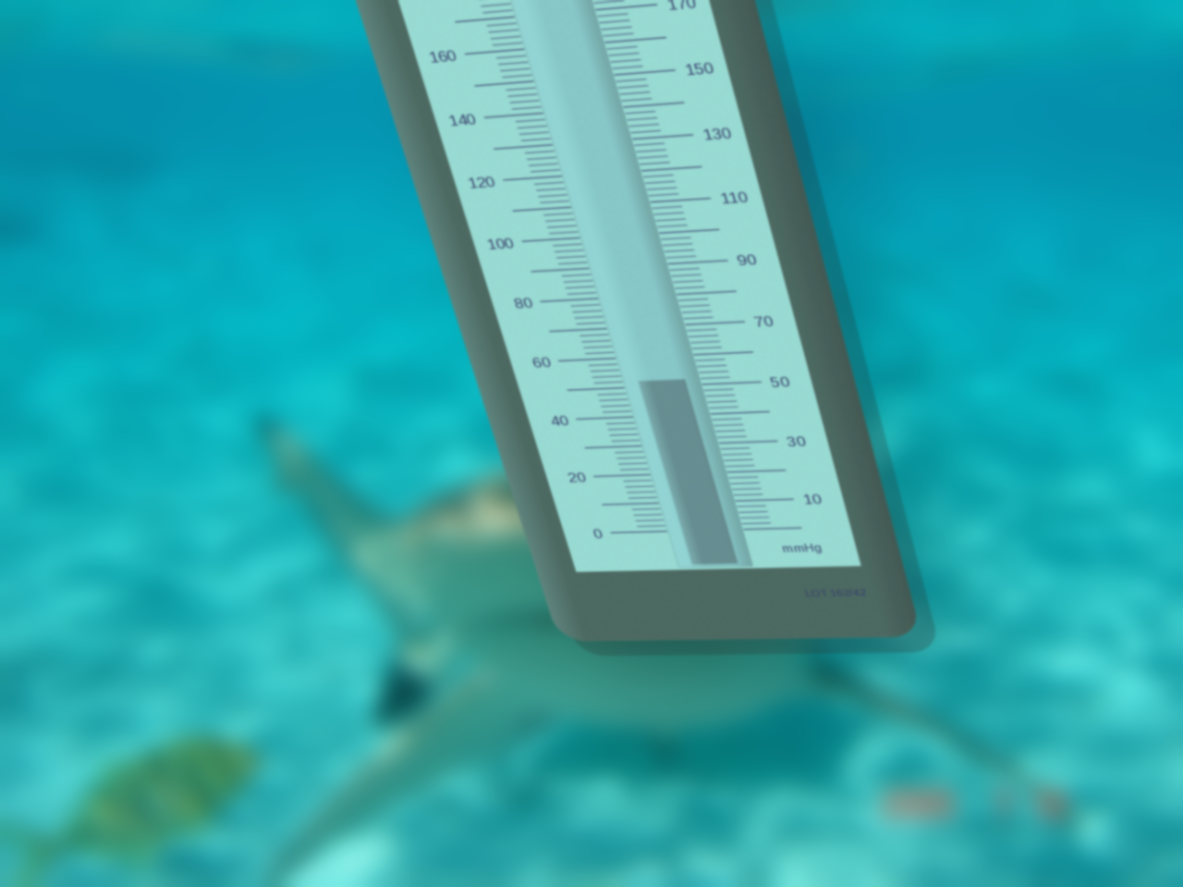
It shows 52 mmHg
